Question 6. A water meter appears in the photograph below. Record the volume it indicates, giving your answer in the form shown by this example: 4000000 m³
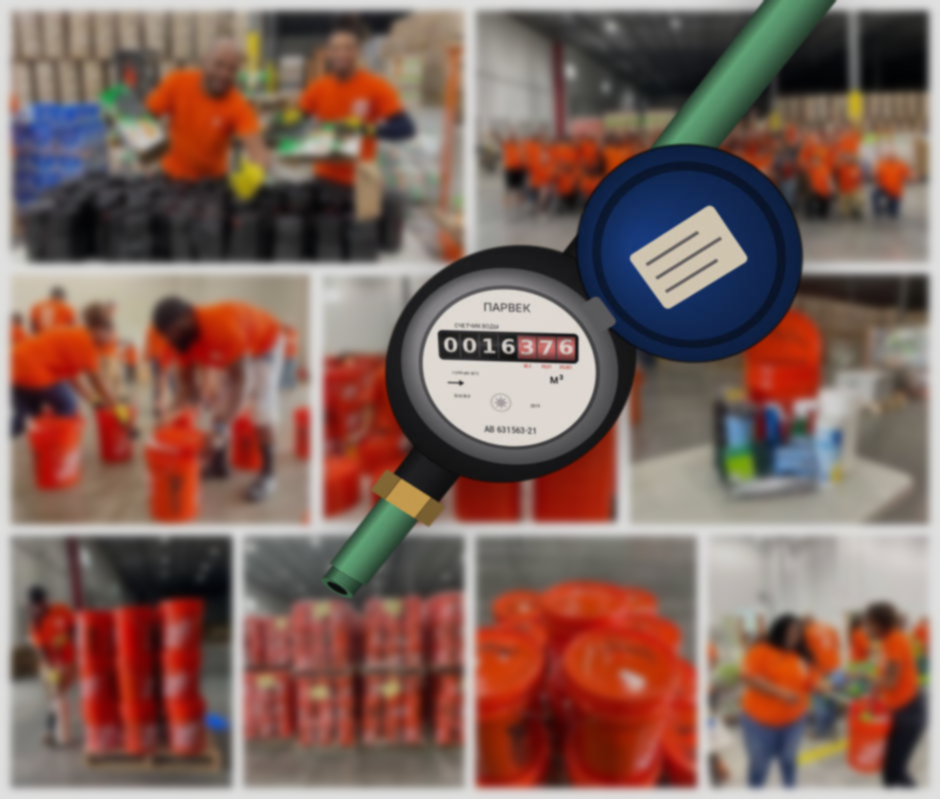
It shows 16.376 m³
